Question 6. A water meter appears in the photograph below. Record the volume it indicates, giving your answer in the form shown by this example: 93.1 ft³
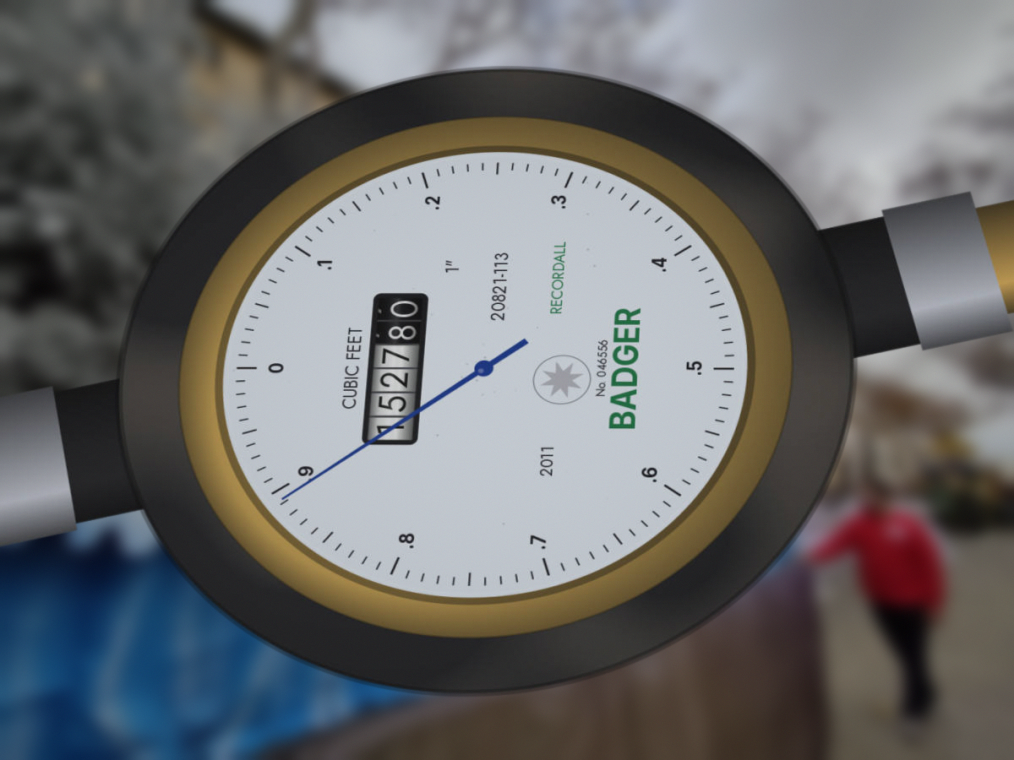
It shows 152779.89 ft³
